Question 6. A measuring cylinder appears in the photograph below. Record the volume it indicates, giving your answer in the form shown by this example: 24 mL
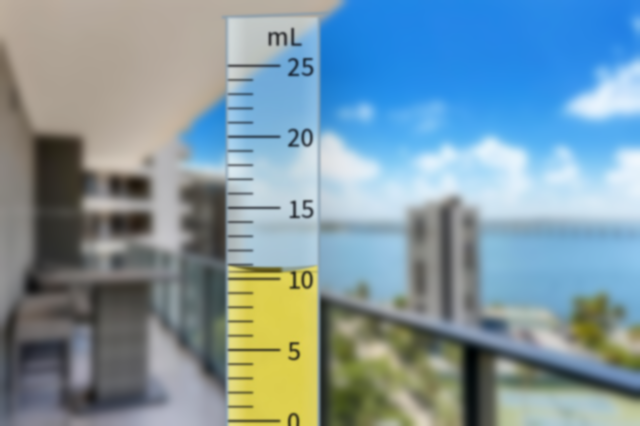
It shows 10.5 mL
